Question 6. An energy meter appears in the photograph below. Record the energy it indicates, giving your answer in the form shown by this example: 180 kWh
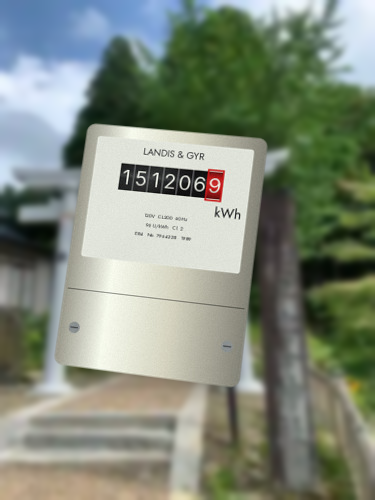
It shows 151206.9 kWh
